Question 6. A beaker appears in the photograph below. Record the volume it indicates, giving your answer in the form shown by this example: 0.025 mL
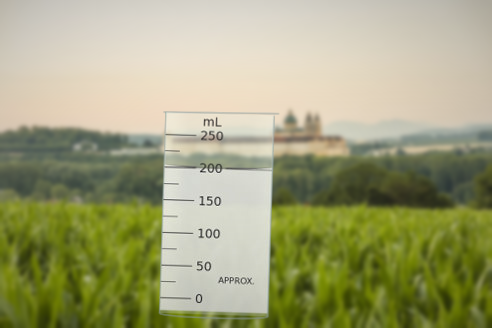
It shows 200 mL
